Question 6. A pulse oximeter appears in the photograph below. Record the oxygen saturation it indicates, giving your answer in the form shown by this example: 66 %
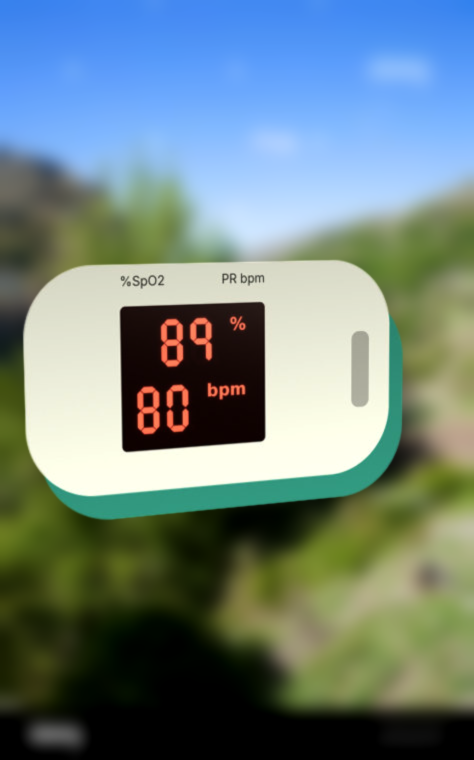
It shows 89 %
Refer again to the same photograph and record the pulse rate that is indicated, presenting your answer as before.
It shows 80 bpm
